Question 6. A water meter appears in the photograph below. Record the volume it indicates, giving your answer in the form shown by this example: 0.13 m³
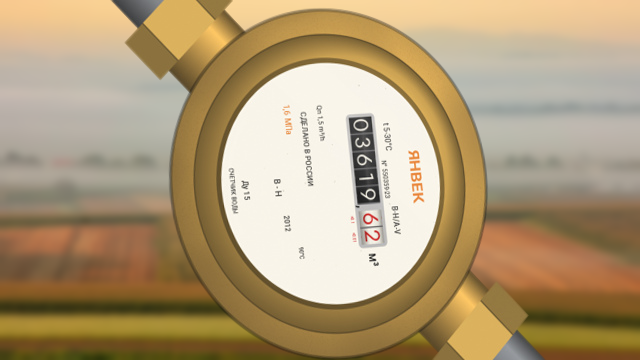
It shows 3619.62 m³
